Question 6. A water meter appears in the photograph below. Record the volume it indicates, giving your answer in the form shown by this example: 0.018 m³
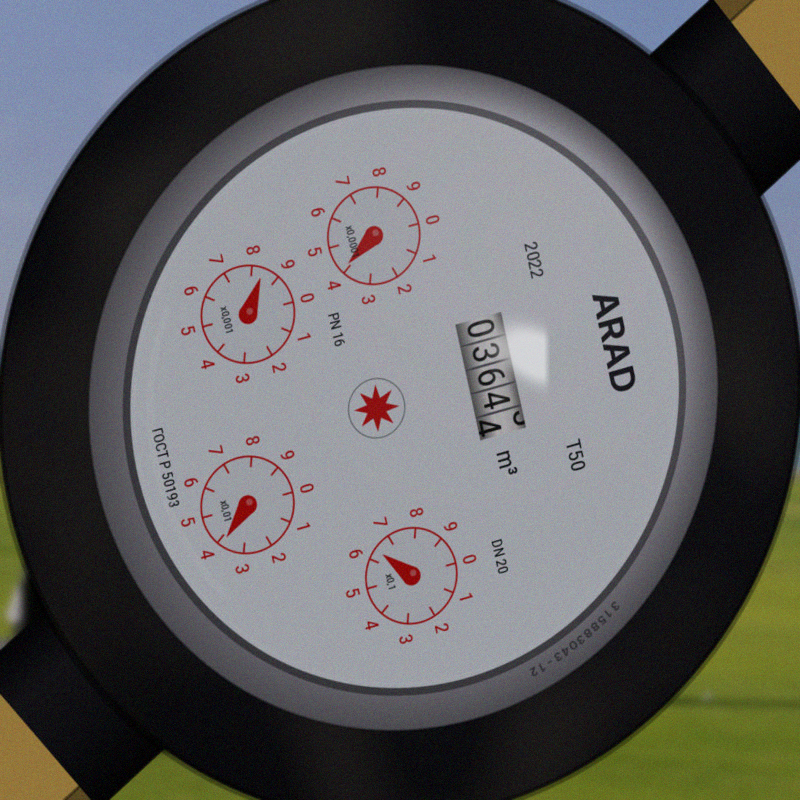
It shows 3643.6384 m³
